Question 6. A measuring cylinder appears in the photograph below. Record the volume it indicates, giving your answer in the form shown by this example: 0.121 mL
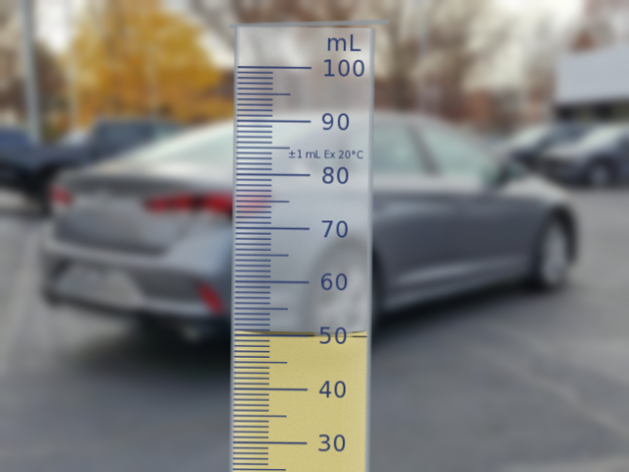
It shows 50 mL
